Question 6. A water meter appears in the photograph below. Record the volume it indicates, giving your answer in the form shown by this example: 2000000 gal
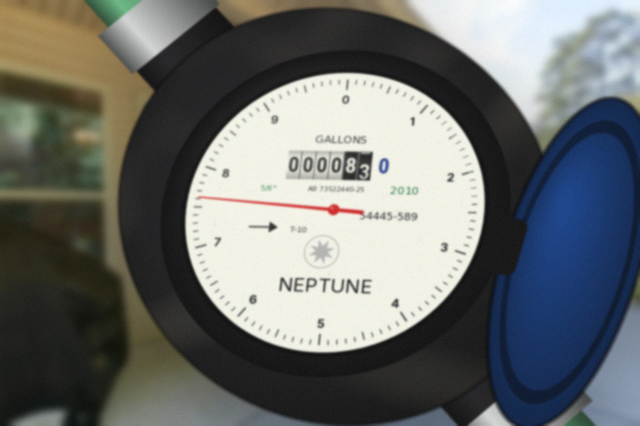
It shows 827.6 gal
